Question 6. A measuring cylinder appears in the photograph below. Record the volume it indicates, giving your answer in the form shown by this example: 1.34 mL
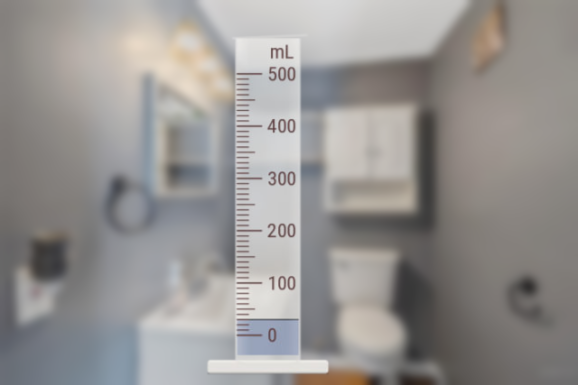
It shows 30 mL
